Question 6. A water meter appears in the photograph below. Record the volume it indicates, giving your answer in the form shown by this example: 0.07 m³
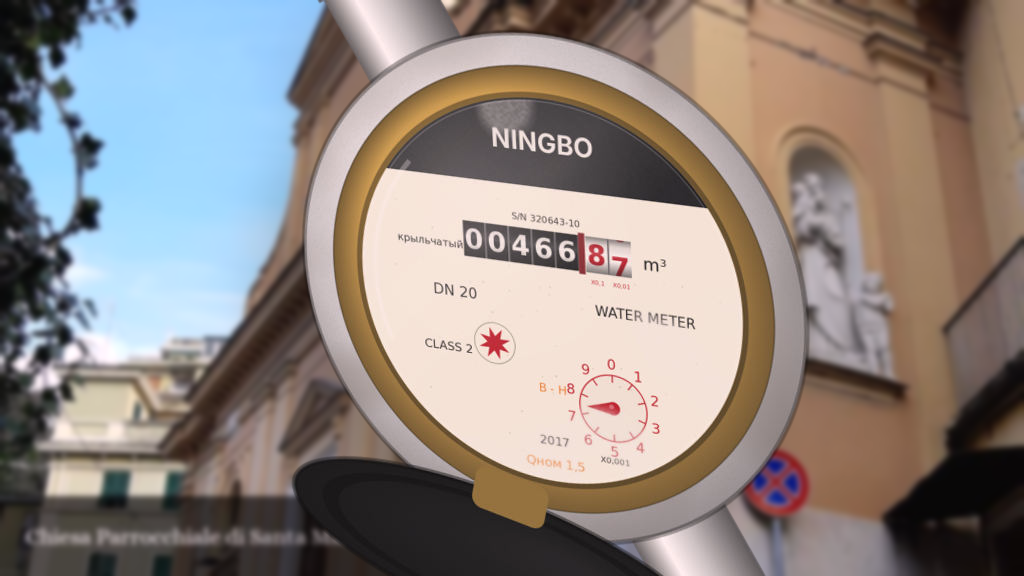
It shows 466.867 m³
